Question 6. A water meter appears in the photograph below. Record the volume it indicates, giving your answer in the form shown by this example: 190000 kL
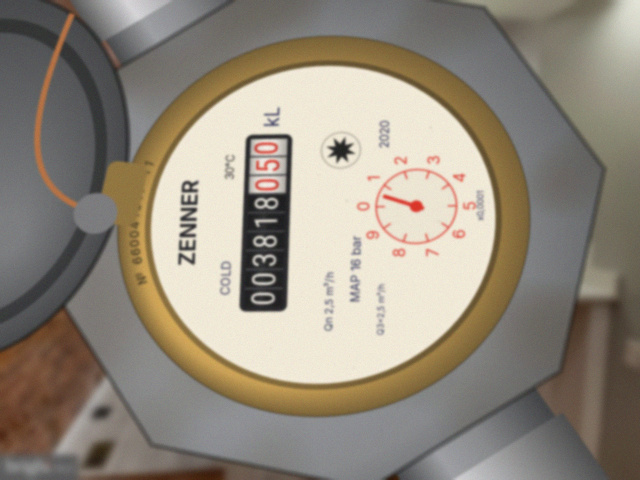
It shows 3818.0500 kL
